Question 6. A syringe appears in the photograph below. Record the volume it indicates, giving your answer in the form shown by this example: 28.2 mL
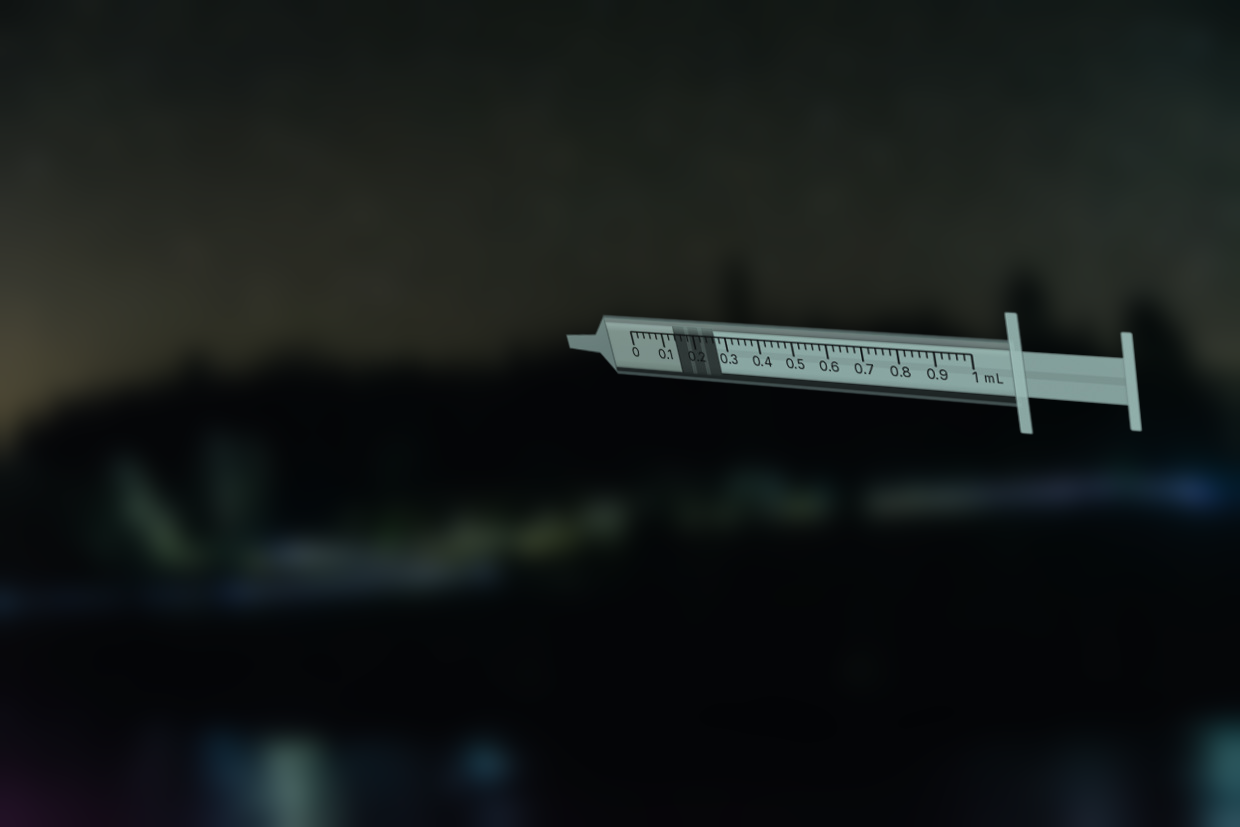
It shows 0.14 mL
